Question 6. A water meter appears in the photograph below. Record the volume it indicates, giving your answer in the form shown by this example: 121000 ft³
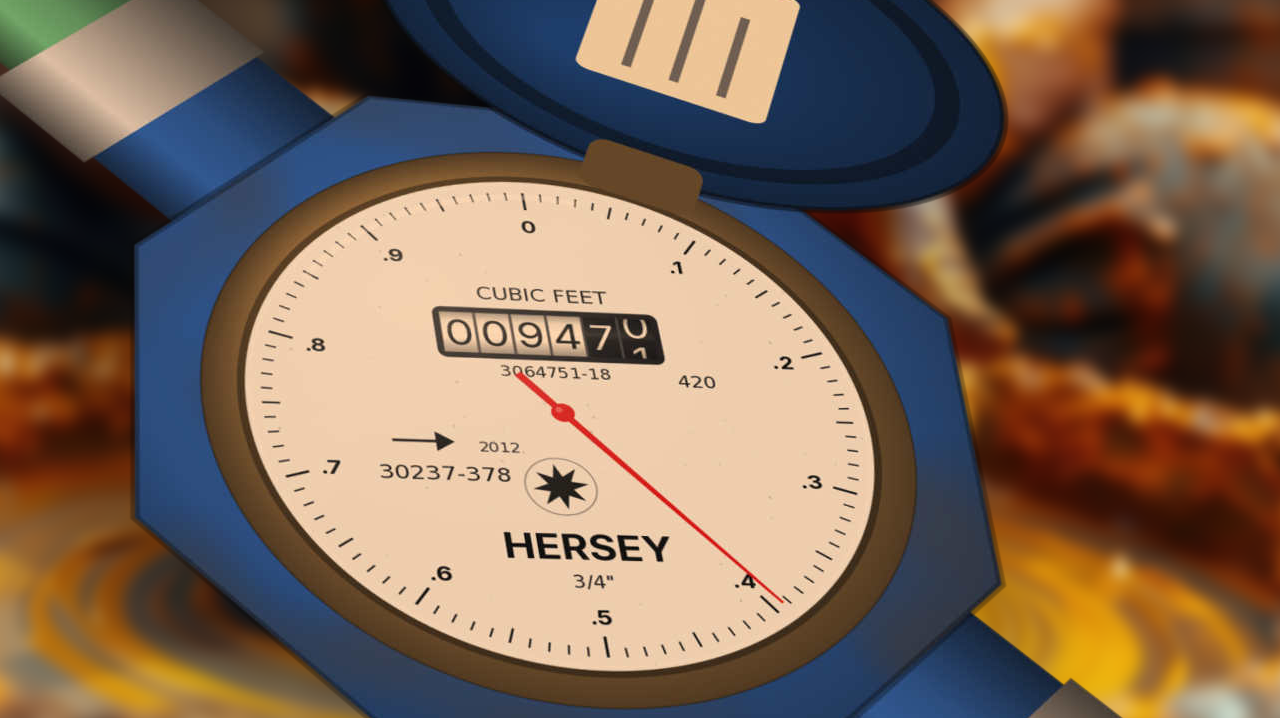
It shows 9470.39 ft³
